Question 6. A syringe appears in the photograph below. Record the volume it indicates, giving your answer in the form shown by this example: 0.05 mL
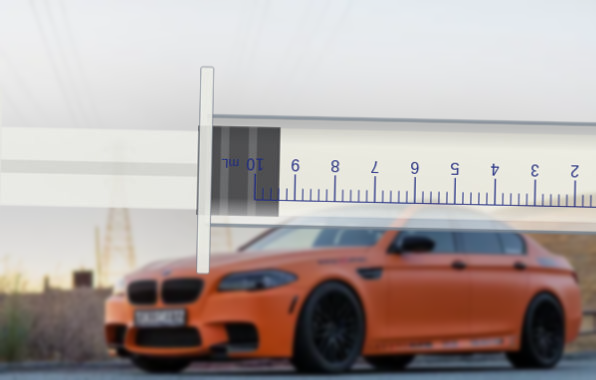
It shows 9.4 mL
